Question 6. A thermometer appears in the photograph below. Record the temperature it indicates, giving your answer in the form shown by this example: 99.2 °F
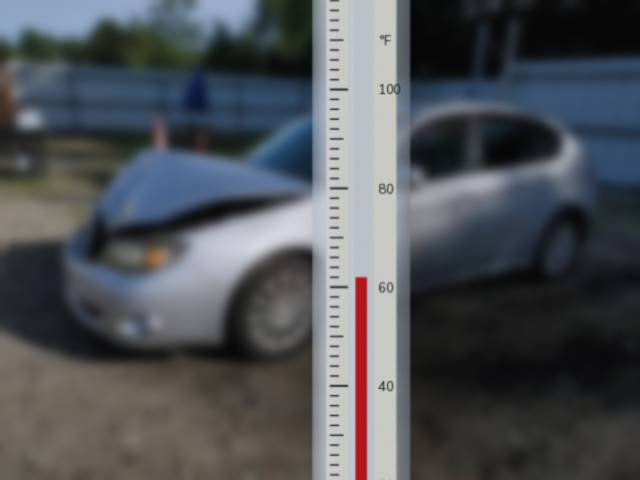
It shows 62 °F
